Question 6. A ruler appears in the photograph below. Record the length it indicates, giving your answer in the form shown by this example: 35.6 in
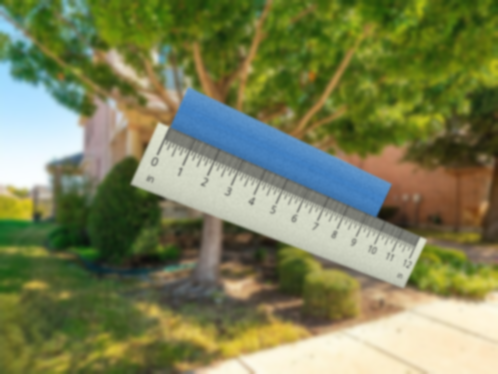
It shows 9.5 in
